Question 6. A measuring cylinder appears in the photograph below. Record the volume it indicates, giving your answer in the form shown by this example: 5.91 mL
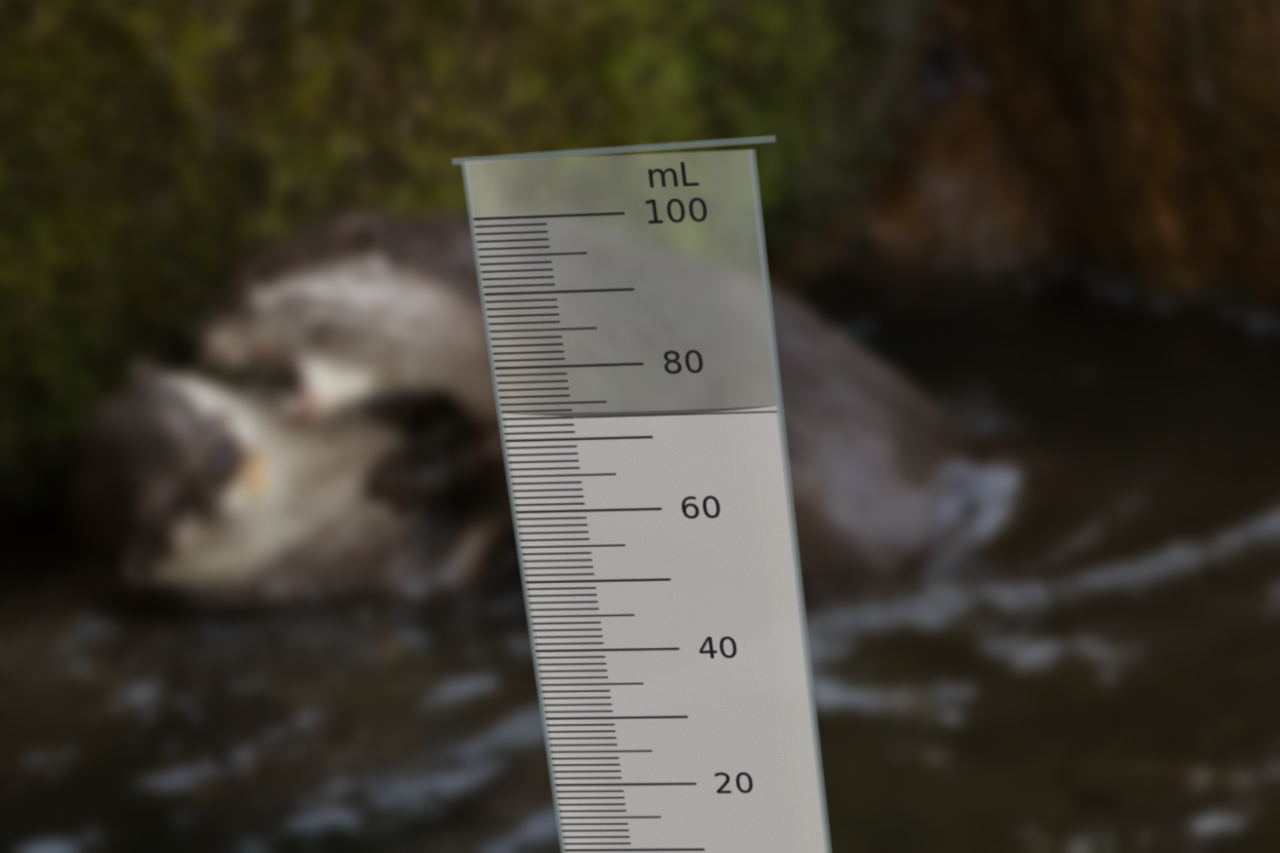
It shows 73 mL
